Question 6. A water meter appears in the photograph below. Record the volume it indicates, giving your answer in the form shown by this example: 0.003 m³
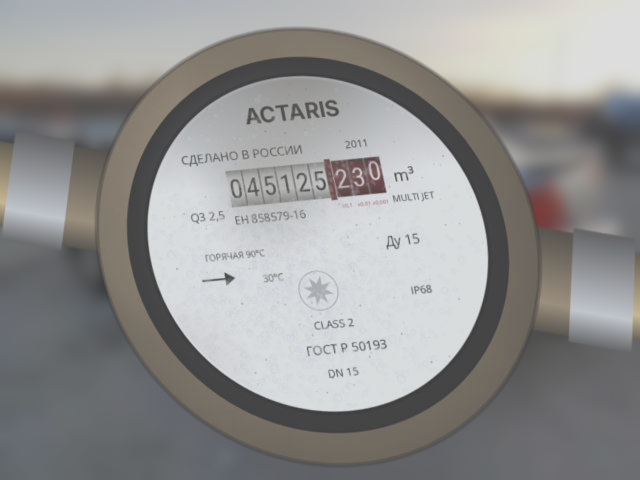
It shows 45125.230 m³
